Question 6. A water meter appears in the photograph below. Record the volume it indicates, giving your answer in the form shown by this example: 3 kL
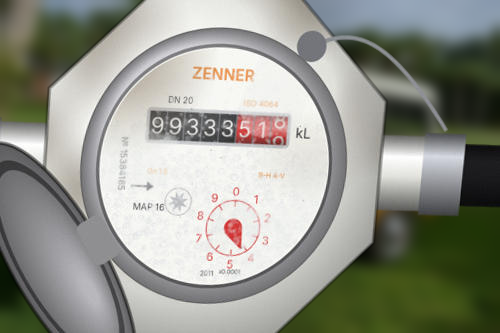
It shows 99333.5184 kL
